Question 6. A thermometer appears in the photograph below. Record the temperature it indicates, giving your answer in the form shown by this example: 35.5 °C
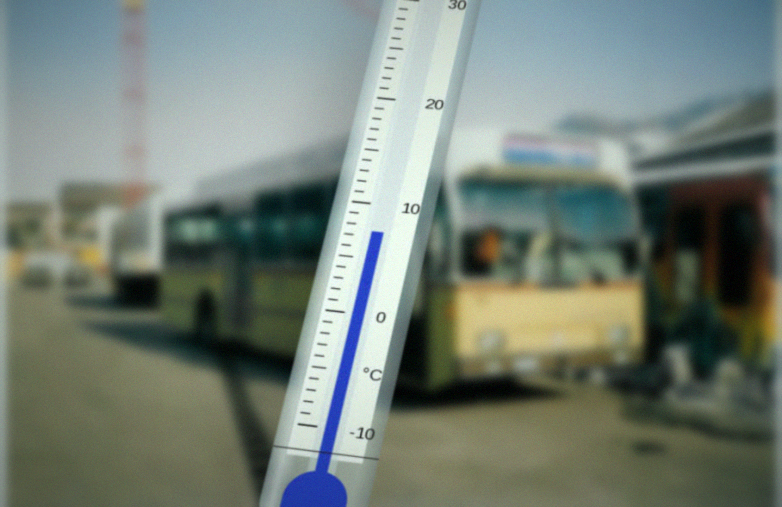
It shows 7.5 °C
